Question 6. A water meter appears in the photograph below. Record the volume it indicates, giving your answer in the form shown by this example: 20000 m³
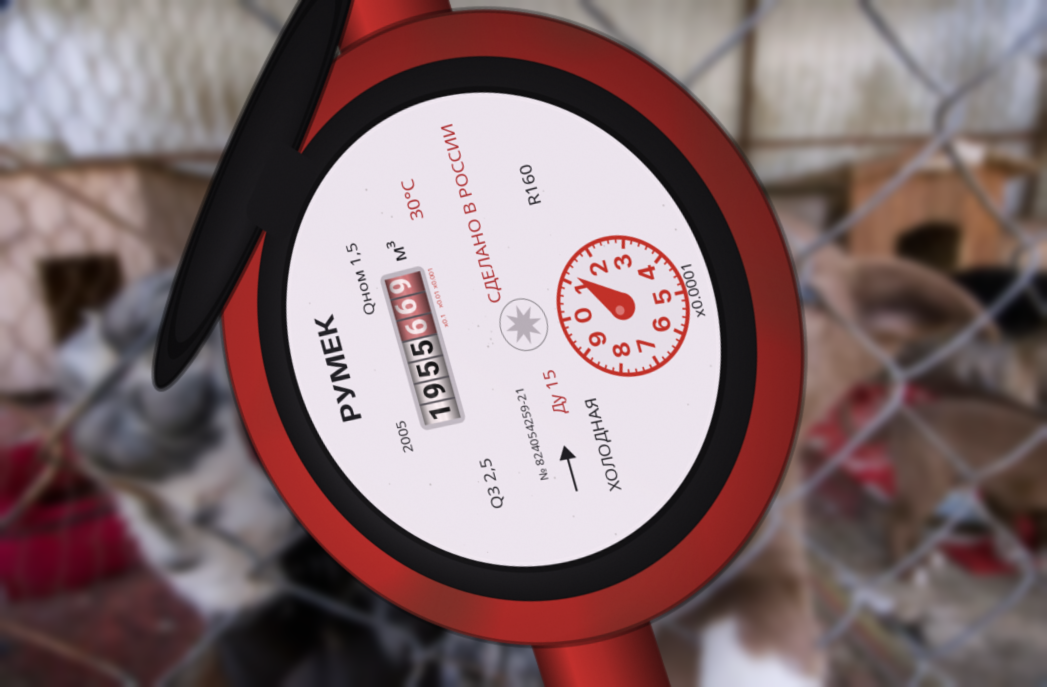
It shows 1955.6691 m³
